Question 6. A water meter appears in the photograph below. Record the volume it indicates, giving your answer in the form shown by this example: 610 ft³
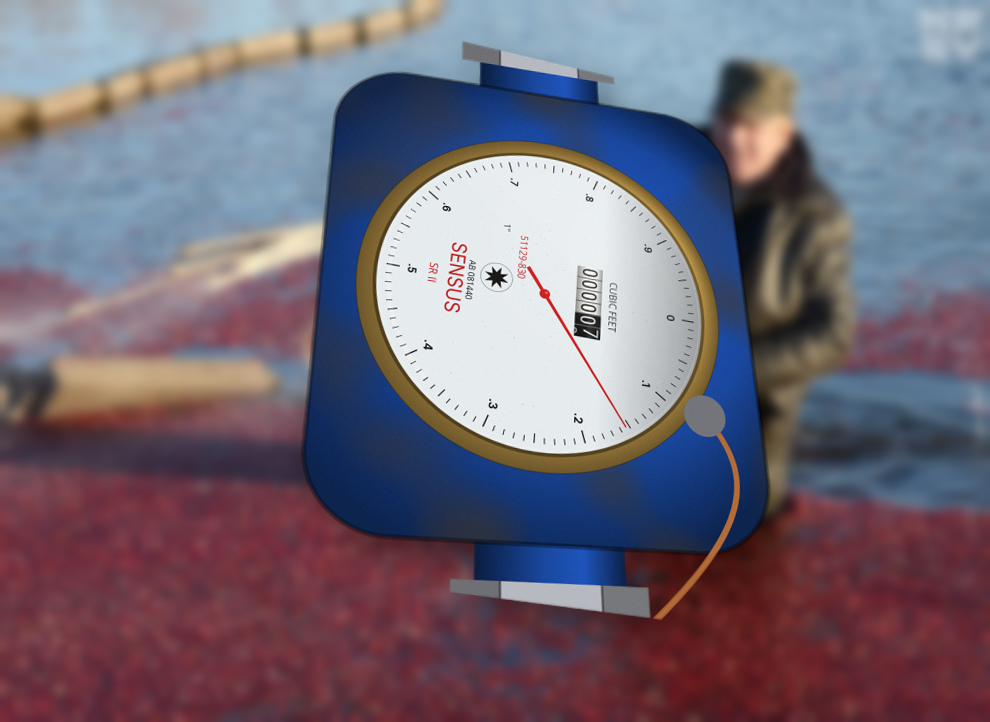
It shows 7.15 ft³
